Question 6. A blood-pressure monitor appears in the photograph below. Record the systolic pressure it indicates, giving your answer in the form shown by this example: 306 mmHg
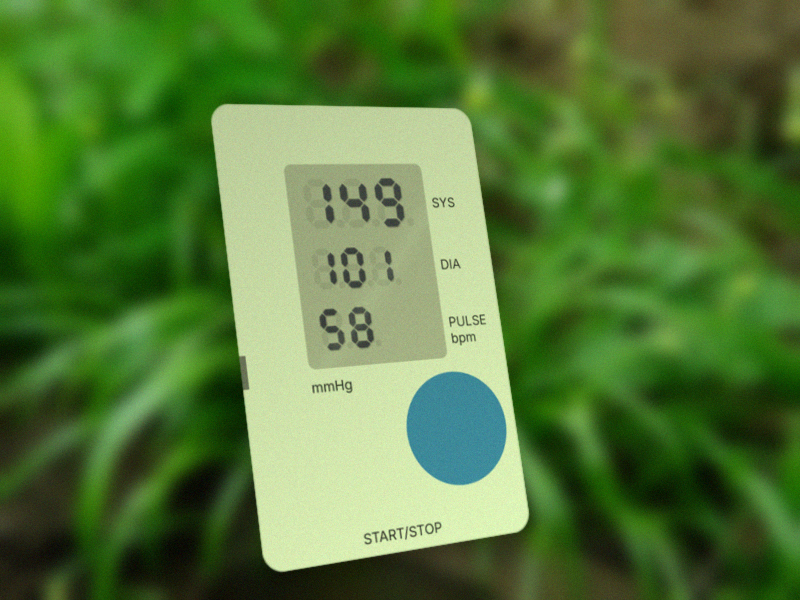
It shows 149 mmHg
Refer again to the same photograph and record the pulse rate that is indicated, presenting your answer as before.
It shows 58 bpm
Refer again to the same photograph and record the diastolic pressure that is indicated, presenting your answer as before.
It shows 101 mmHg
